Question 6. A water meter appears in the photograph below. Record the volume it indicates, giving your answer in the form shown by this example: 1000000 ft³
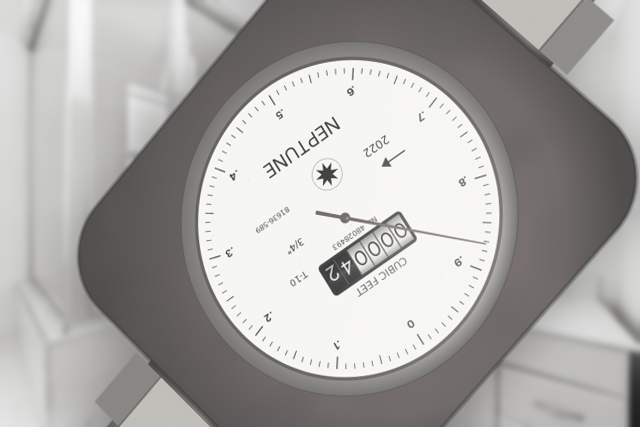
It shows 41.87 ft³
